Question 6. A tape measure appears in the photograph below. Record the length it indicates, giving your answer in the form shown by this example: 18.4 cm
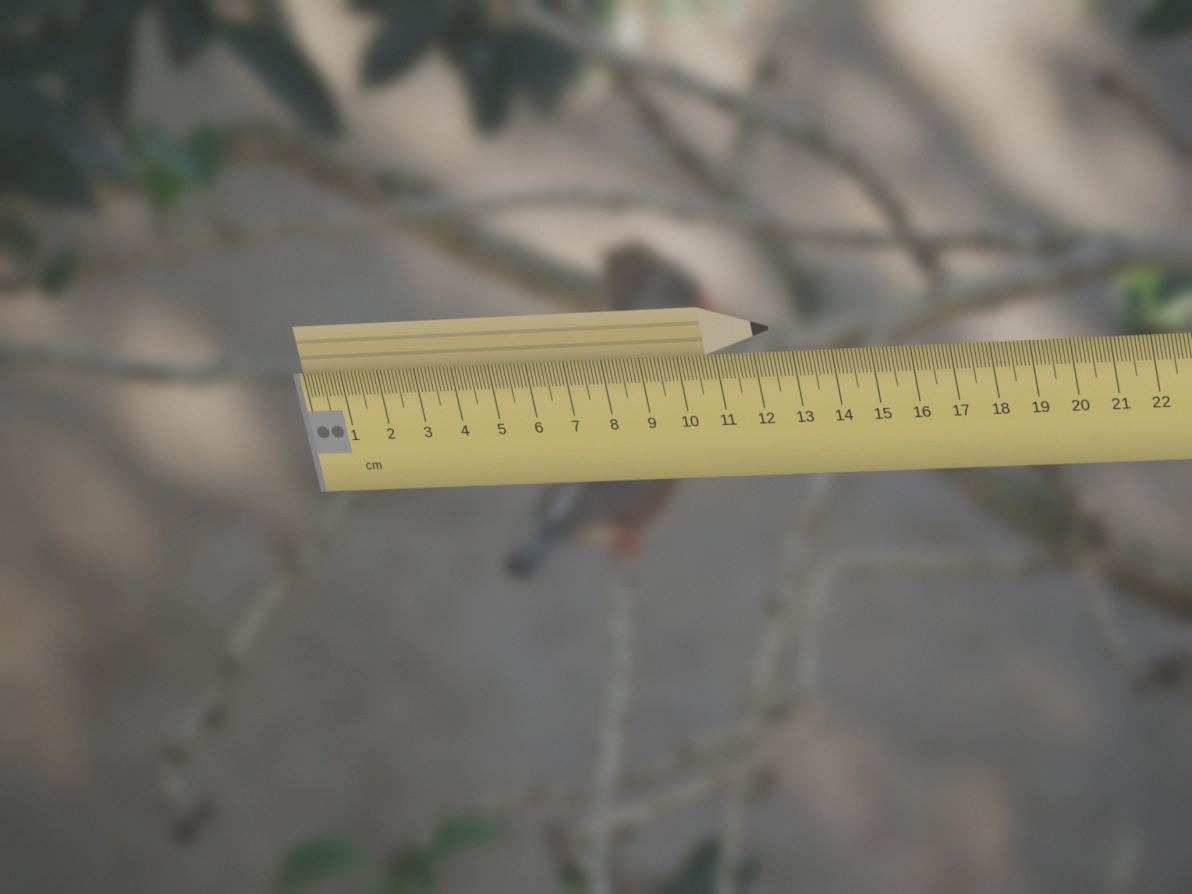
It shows 12.5 cm
